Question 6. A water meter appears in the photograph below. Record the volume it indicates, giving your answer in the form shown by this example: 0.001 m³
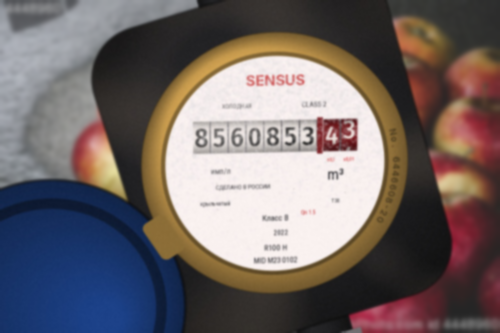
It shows 8560853.43 m³
